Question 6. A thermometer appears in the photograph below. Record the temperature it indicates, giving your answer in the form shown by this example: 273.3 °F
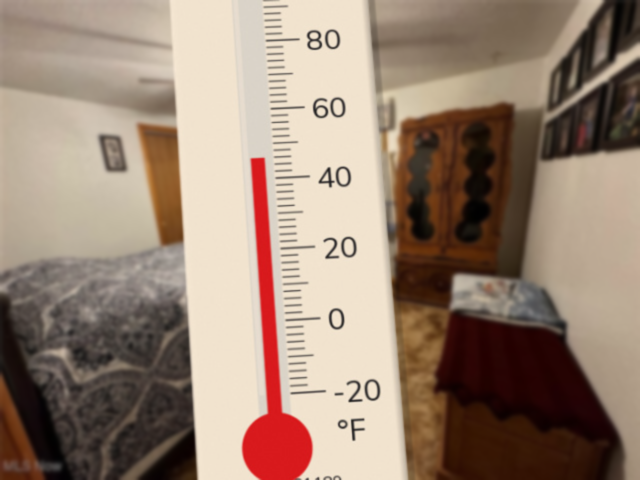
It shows 46 °F
